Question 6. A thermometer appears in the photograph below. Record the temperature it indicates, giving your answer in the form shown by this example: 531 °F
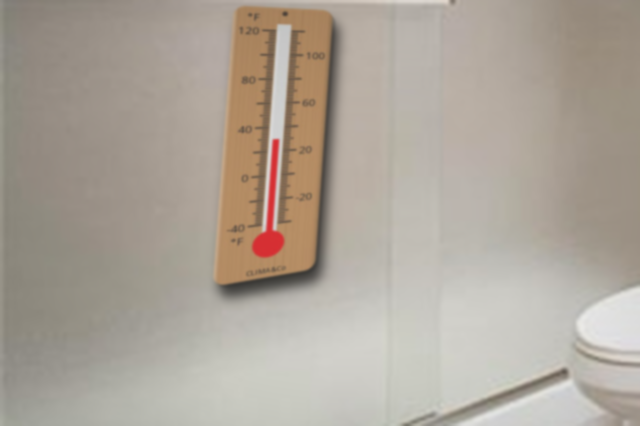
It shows 30 °F
